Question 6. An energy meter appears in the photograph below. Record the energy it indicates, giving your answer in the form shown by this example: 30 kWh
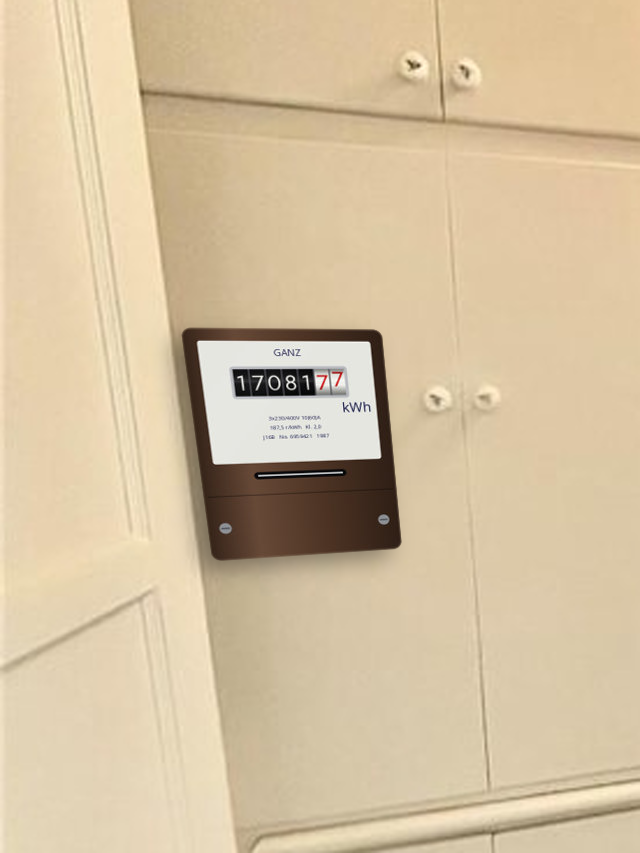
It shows 17081.77 kWh
